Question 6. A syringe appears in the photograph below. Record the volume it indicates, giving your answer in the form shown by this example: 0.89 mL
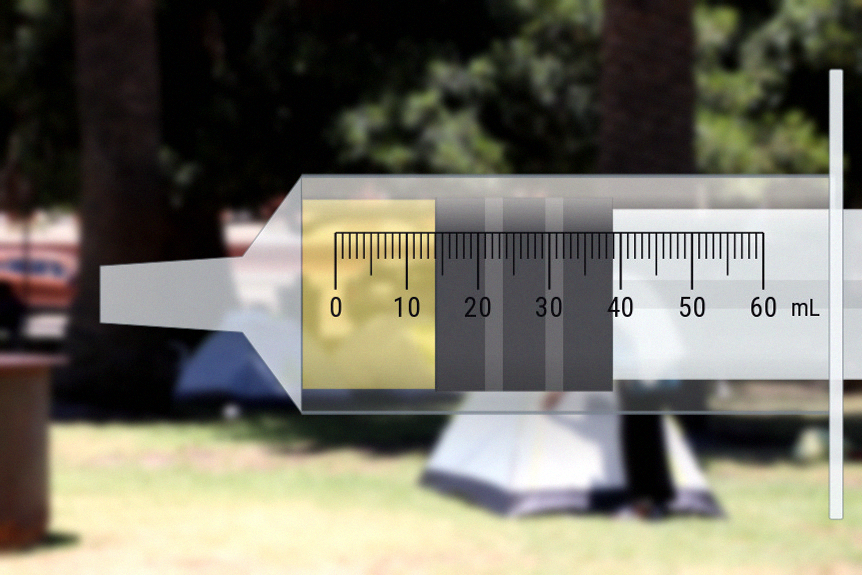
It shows 14 mL
